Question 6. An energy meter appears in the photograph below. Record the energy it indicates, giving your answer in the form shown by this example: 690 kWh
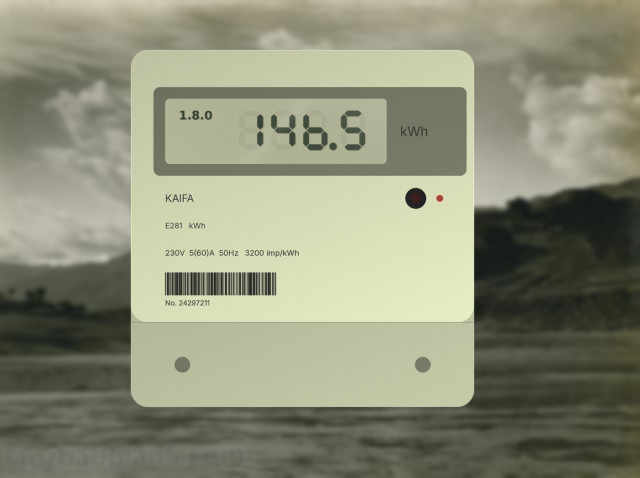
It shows 146.5 kWh
